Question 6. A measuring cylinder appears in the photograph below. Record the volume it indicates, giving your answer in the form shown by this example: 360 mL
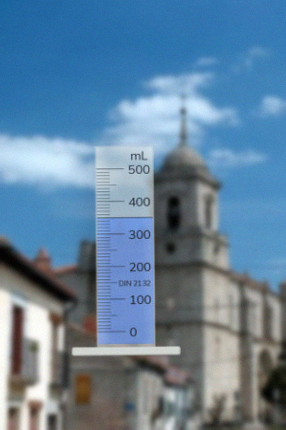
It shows 350 mL
